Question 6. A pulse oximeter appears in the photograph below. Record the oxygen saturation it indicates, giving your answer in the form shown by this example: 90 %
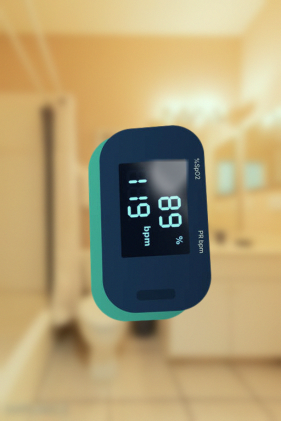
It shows 89 %
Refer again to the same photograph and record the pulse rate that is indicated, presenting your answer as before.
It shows 119 bpm
